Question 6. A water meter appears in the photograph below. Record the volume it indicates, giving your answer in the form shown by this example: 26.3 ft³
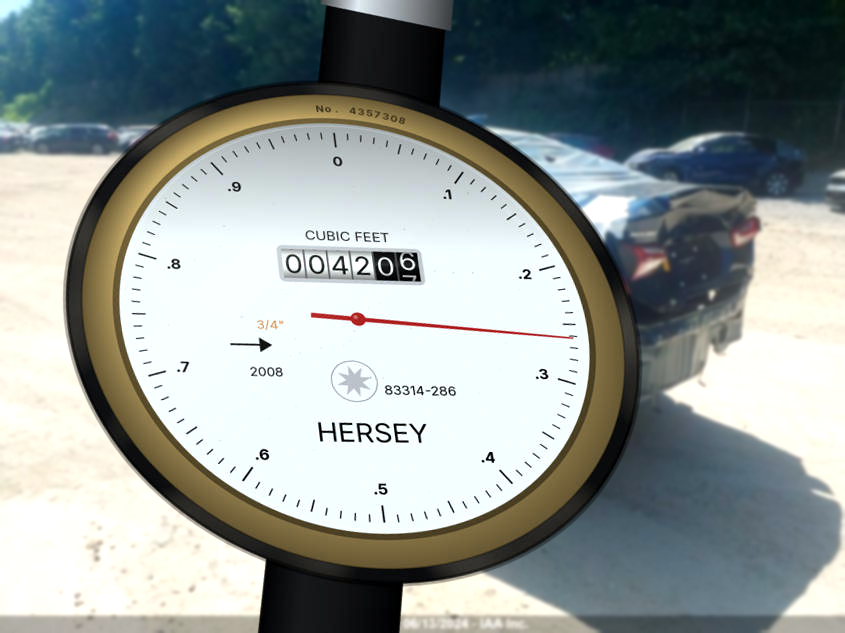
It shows 4206.26 ft³
